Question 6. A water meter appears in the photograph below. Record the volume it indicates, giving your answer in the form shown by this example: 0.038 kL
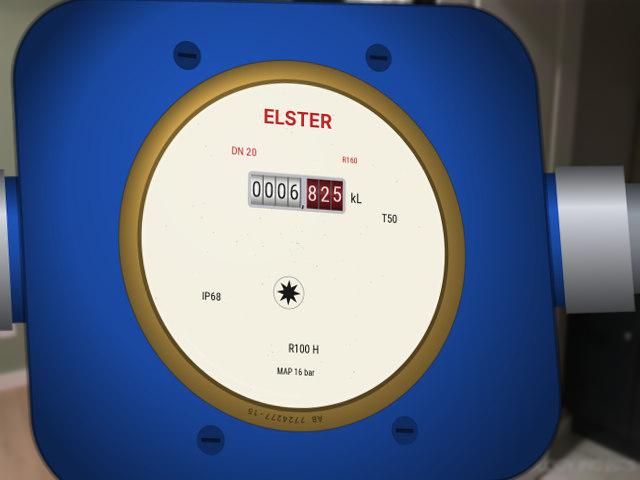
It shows 6.825 kL
